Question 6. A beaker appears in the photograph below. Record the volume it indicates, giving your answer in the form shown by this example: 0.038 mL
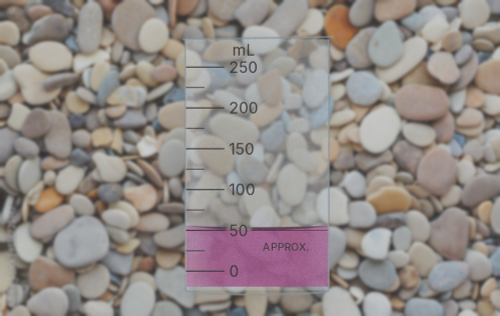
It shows 50 mL
